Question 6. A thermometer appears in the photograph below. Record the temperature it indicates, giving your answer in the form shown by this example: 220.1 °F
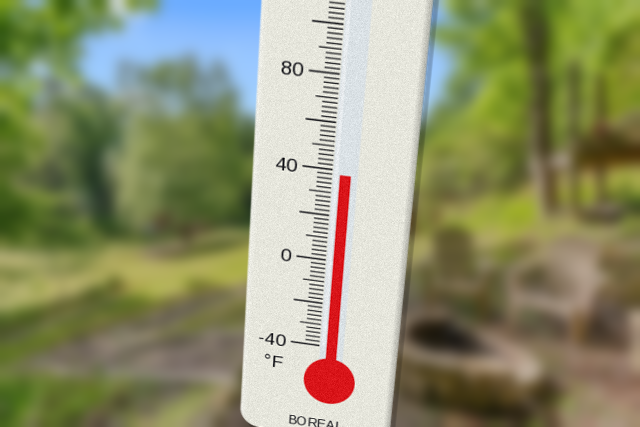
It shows 38 °F
